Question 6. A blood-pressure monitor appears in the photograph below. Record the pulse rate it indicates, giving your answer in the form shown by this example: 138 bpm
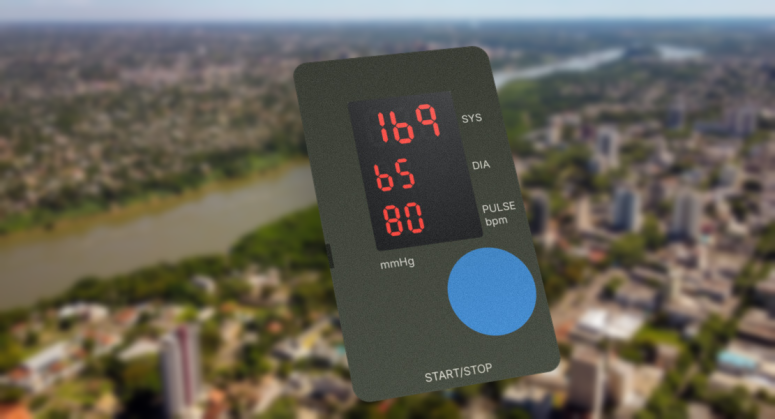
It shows 80 bpm
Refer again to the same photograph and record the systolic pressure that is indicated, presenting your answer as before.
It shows 169 mmHg
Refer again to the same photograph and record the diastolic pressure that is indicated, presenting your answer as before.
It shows 65 mmHg
